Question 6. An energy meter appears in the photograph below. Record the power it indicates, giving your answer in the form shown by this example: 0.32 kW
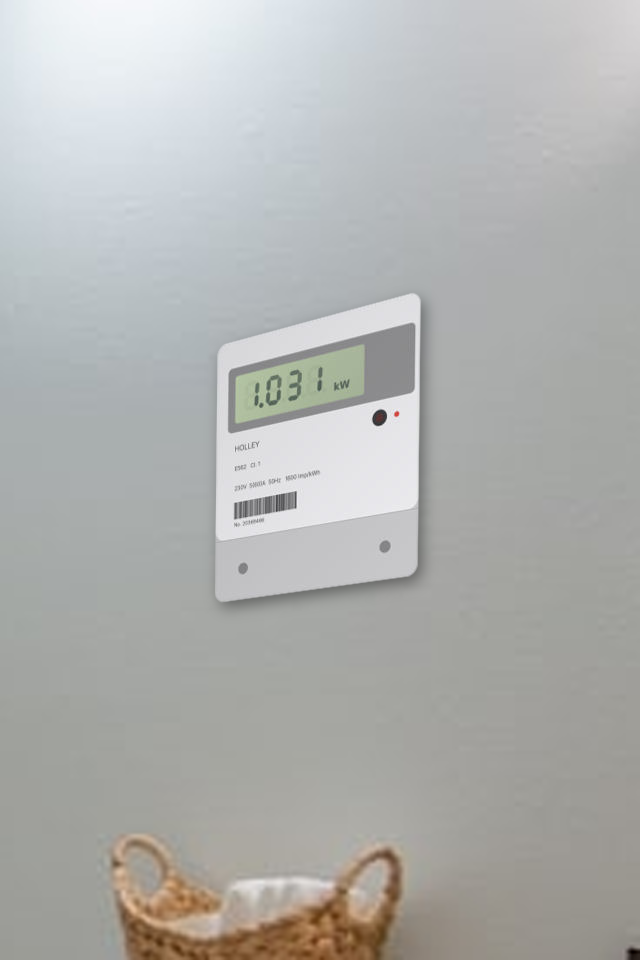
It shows 1.031 kW
